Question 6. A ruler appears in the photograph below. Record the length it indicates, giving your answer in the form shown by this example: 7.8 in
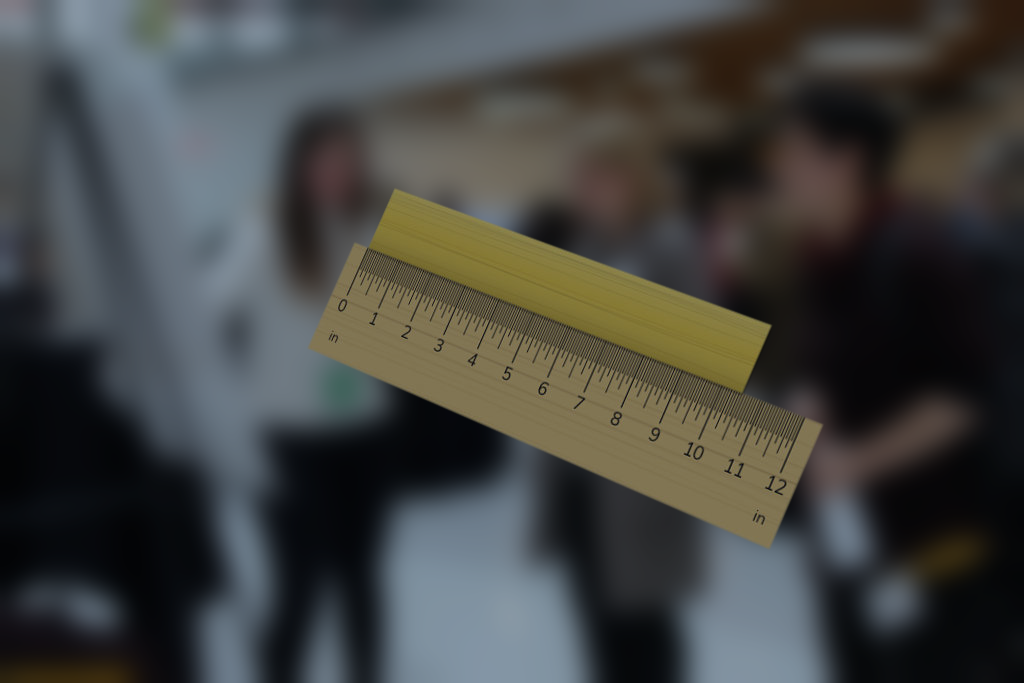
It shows 10.5 in
